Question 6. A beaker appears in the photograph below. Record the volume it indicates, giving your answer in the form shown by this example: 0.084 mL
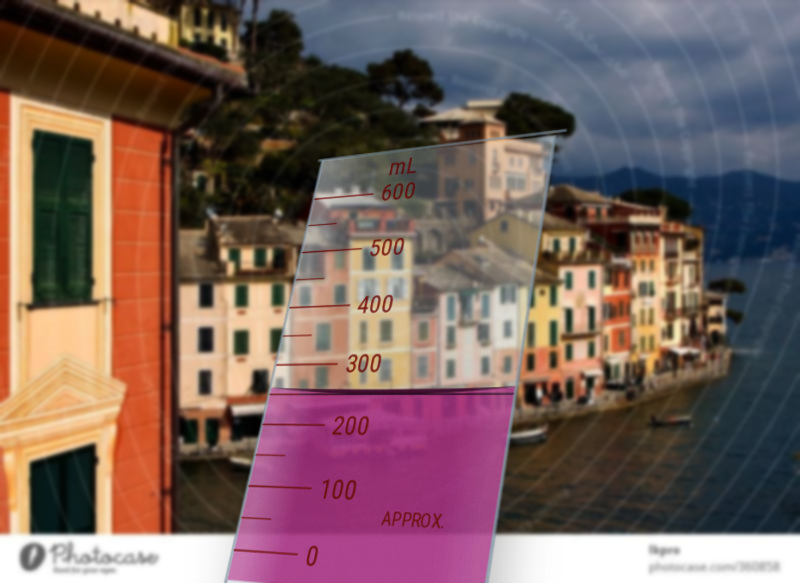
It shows 250 mL
